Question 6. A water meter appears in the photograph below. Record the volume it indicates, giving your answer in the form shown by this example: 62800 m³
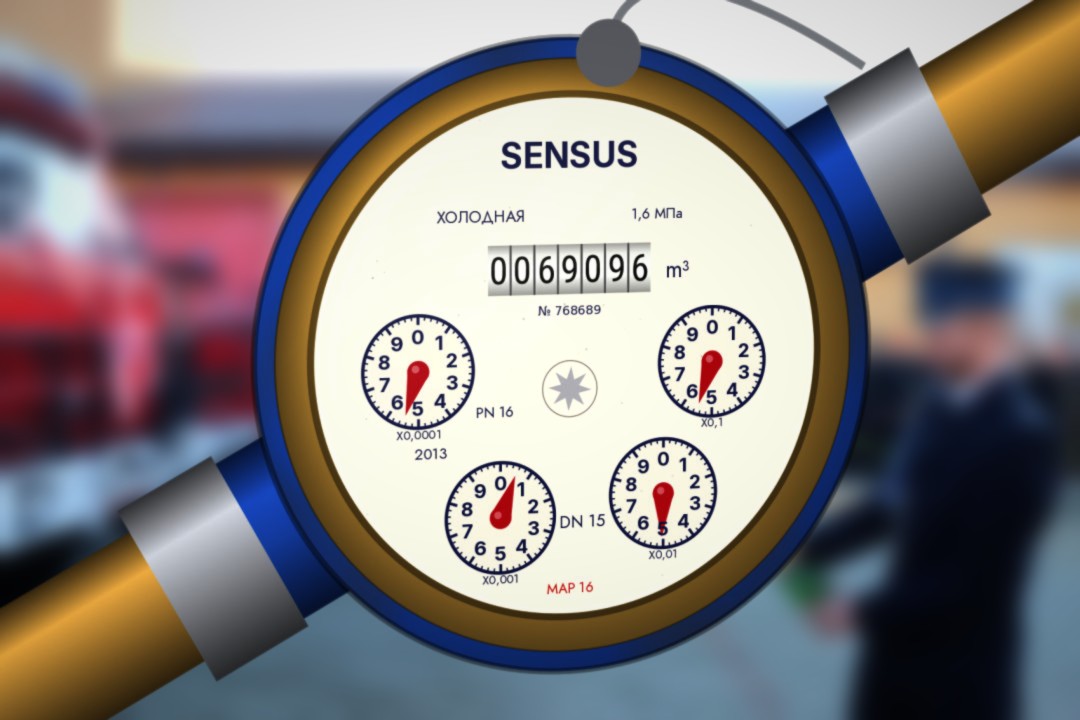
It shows 69096.5505 m³
